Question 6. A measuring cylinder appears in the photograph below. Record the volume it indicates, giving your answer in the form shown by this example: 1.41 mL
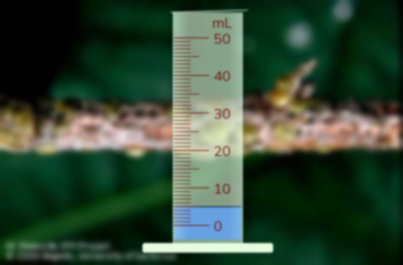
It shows 5 mL
